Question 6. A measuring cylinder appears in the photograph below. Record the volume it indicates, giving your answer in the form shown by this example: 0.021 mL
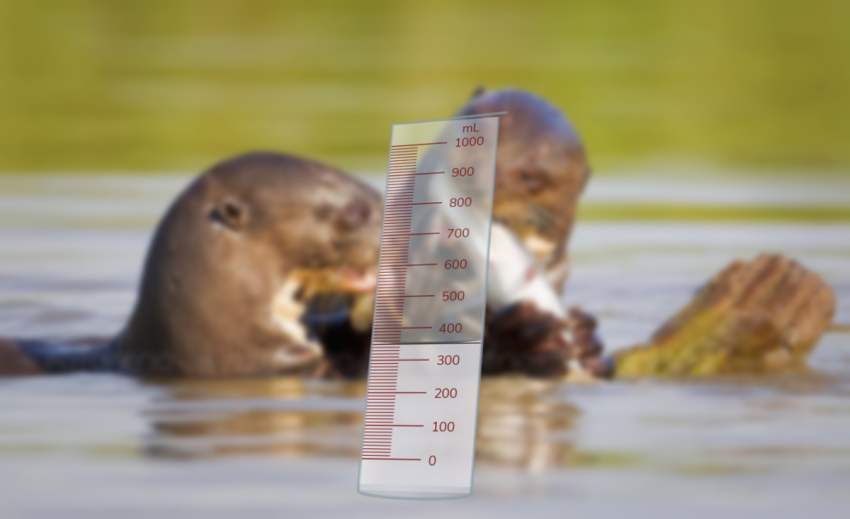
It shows 350 mL
